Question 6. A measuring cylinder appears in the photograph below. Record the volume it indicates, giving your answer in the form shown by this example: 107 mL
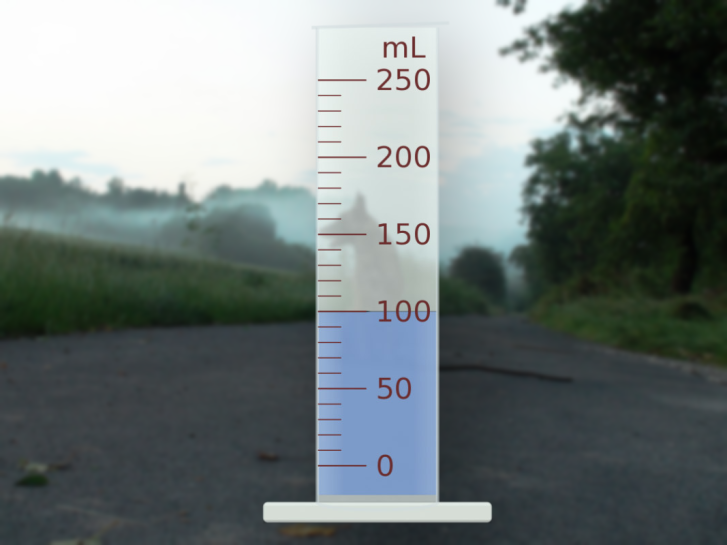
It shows 100 mL
